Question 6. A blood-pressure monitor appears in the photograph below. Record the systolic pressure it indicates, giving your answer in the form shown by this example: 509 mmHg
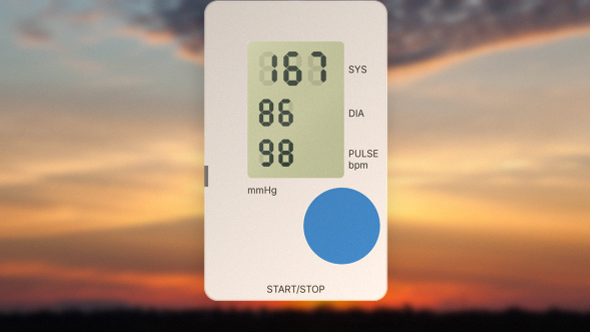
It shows 167 mmHg
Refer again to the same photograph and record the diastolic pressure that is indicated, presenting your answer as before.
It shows 86 mmHg
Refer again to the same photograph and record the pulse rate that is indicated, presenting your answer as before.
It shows 98 bpm
